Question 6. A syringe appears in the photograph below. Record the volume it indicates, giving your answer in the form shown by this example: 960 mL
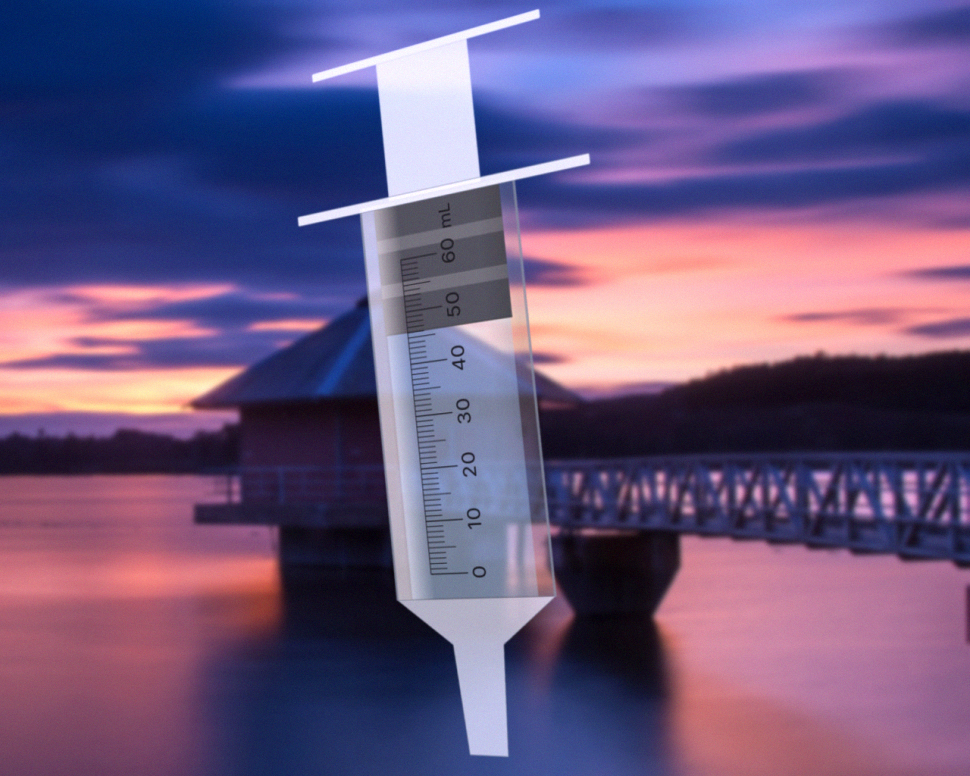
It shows 46 mL
